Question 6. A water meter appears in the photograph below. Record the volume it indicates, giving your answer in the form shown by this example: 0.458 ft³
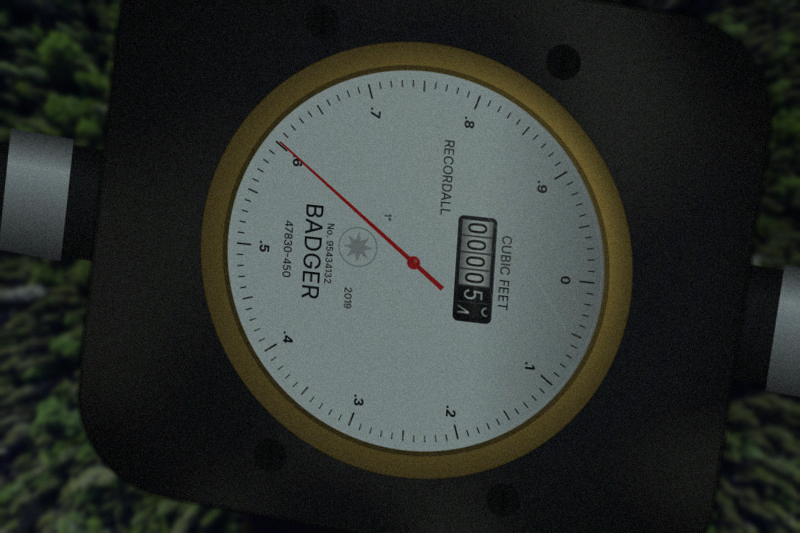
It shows 53.60 ft³
